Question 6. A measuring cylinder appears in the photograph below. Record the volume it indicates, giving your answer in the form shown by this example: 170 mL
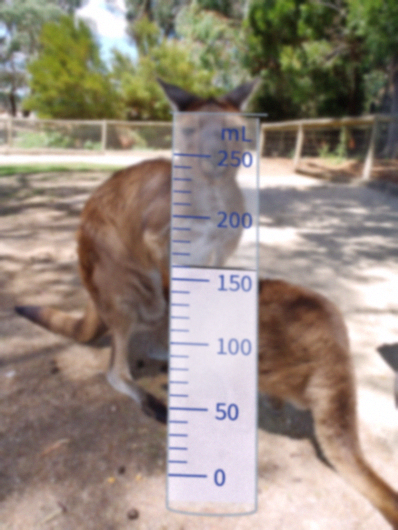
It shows 160 mL
